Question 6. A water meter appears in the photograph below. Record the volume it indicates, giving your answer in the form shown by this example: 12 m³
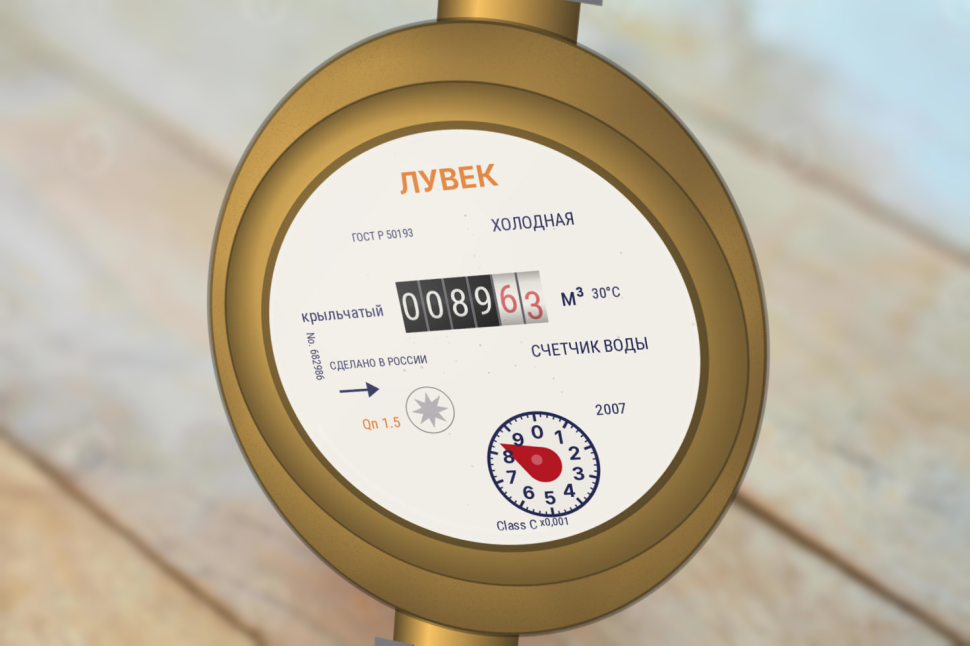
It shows 89.628 m³
